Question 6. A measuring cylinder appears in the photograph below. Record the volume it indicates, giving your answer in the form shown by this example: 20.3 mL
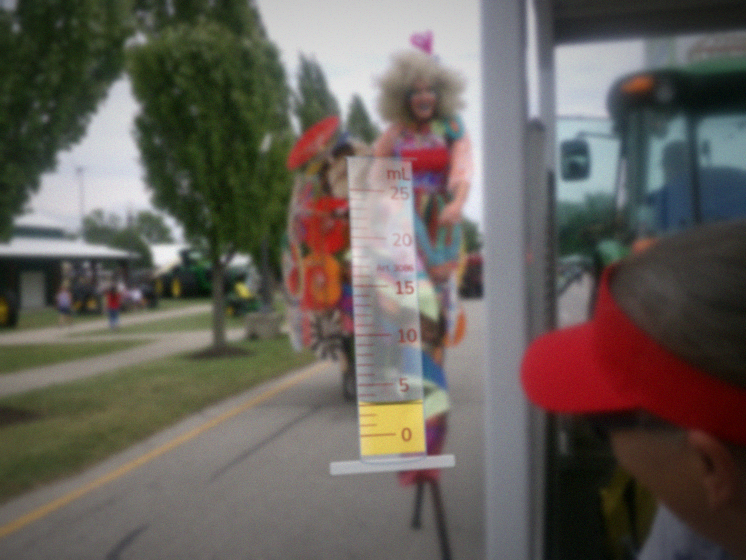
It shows 3 mL
